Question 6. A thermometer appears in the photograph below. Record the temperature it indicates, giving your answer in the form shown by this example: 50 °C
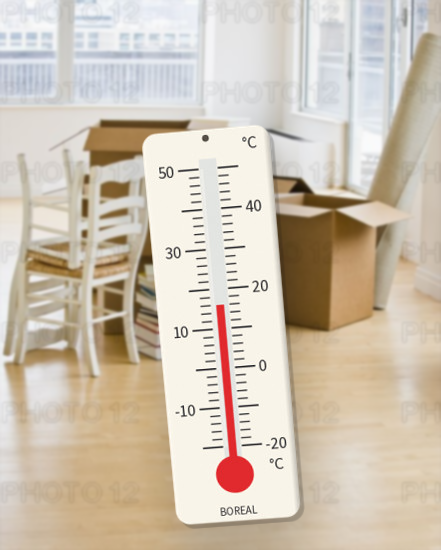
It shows 16 °C
